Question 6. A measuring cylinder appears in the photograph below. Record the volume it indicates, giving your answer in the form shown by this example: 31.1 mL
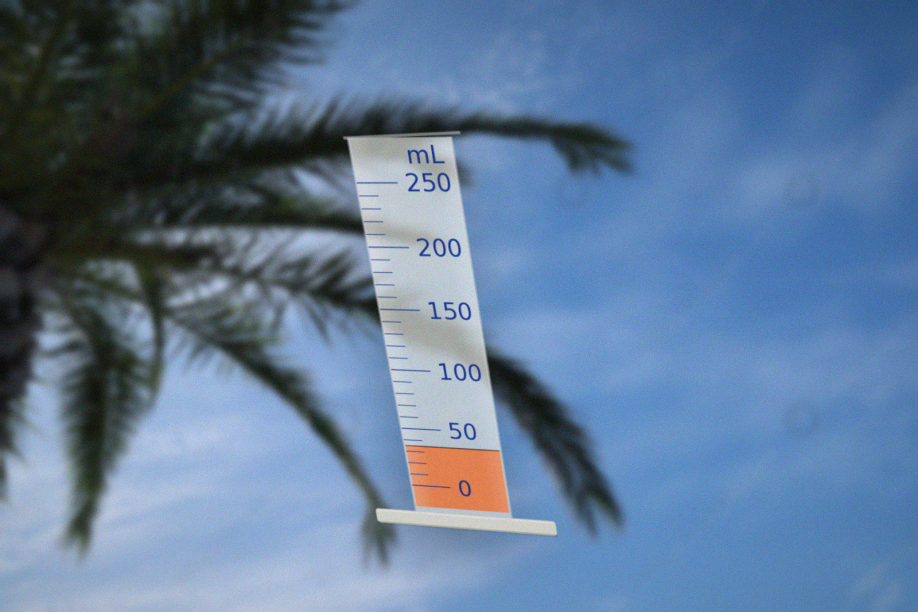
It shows 35 mL
